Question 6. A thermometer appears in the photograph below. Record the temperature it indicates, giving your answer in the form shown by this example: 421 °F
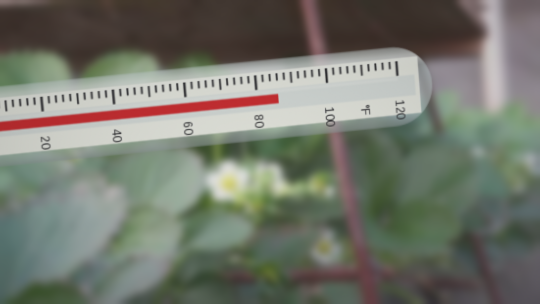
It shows 86 °F
